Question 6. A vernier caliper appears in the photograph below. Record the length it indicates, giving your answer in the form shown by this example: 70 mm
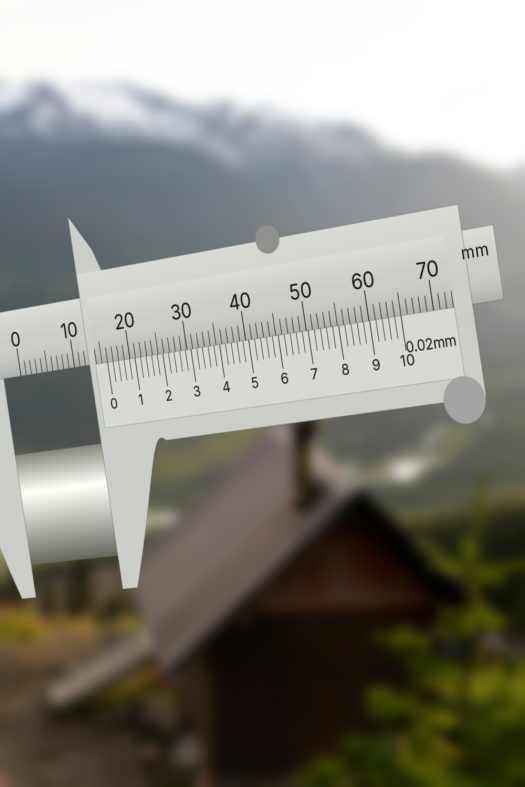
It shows 16.0 mm
